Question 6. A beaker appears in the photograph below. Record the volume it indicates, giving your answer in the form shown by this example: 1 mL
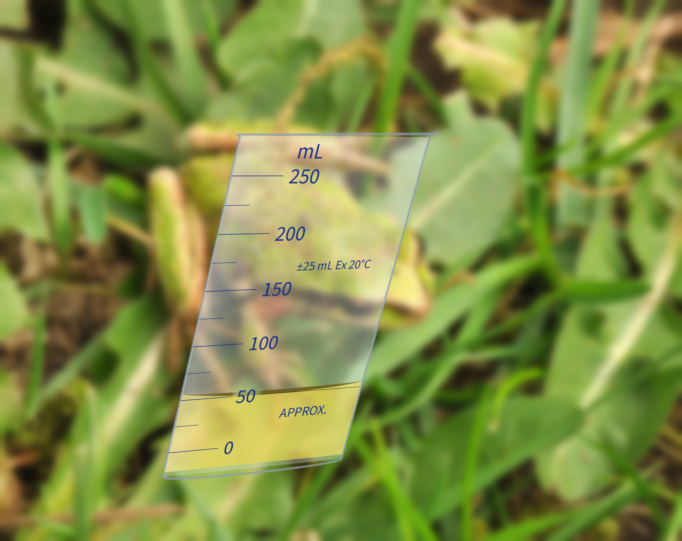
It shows 50 mL
